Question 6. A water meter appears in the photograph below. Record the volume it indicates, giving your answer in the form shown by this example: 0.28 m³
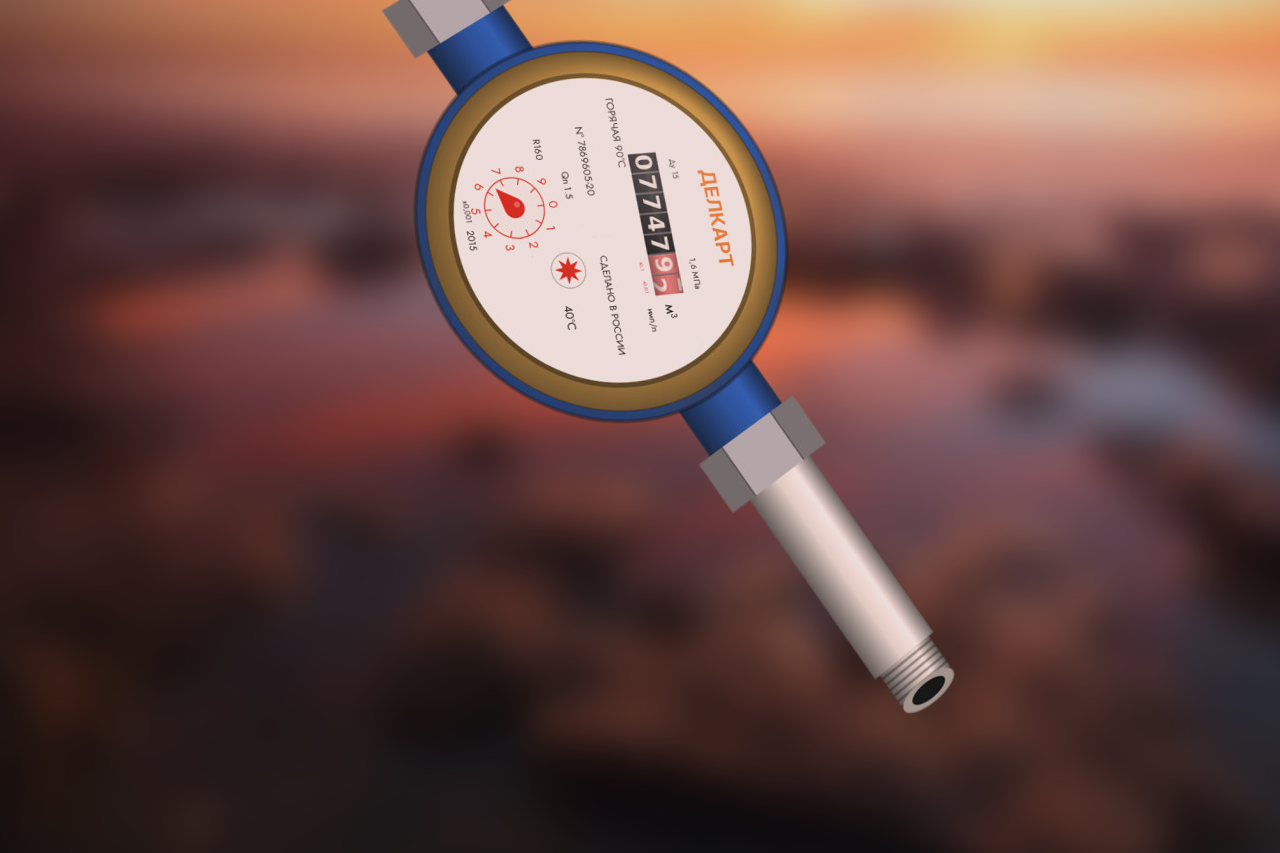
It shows 7747.916 m³
